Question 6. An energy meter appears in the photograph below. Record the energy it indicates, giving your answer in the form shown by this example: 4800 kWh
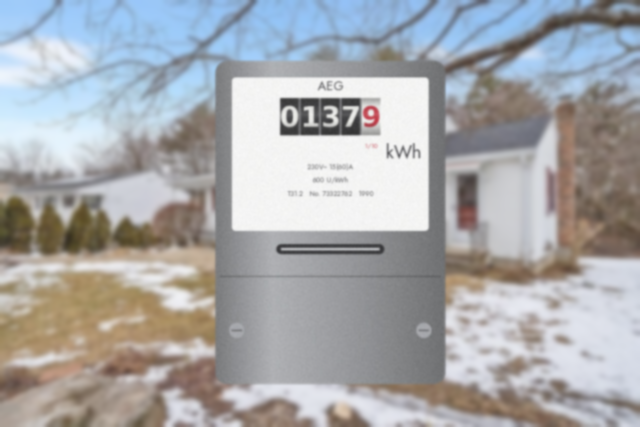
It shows 137.9 kWh
